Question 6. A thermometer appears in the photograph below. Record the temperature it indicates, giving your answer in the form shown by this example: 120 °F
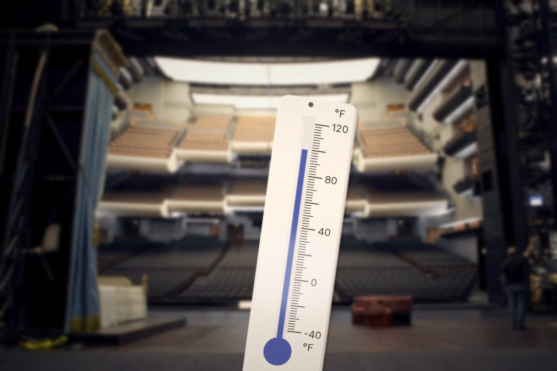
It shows 100 °F
